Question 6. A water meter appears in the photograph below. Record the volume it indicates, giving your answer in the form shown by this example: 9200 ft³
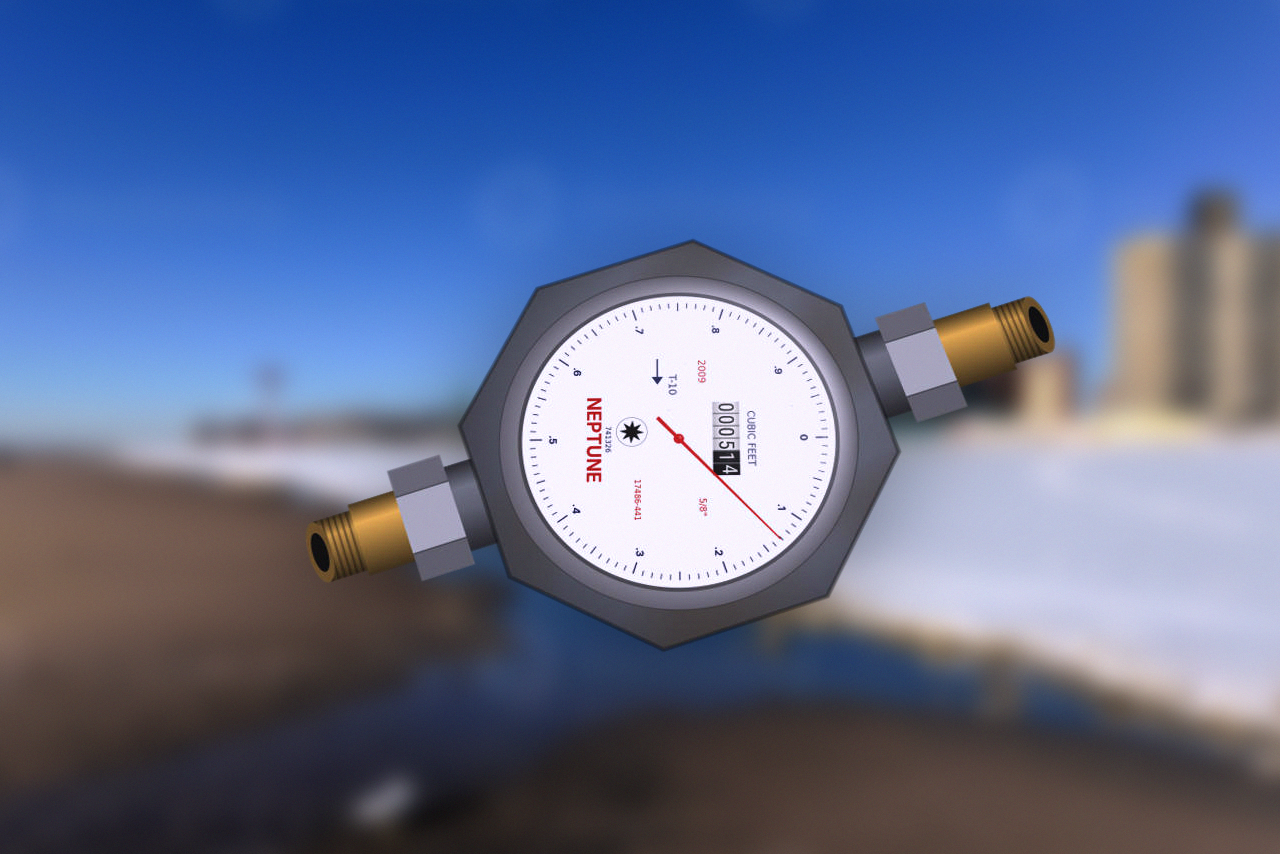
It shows 514.13 ft³
